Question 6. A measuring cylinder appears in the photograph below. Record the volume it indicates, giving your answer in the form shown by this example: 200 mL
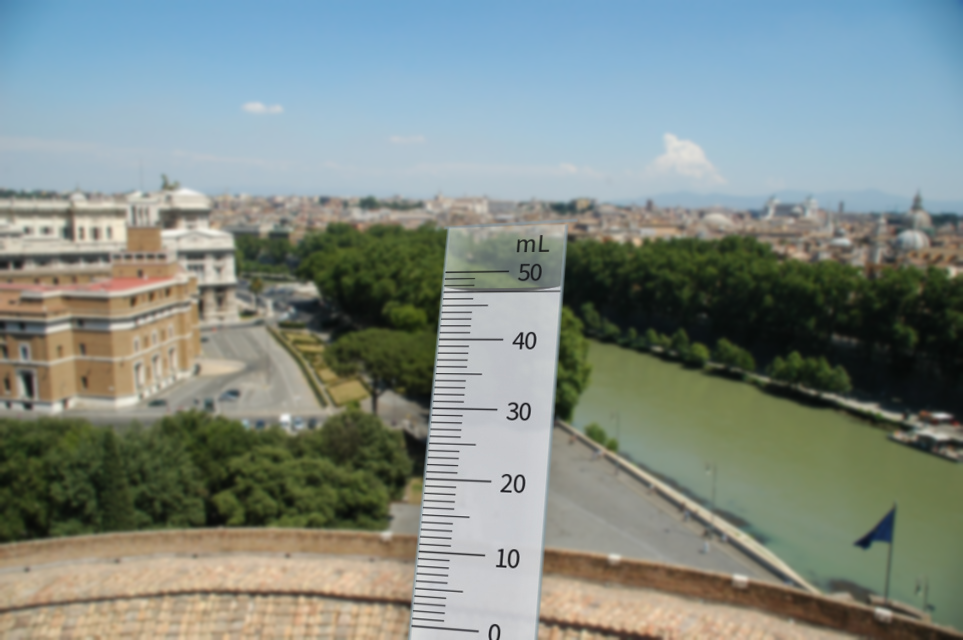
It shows 47 mL
